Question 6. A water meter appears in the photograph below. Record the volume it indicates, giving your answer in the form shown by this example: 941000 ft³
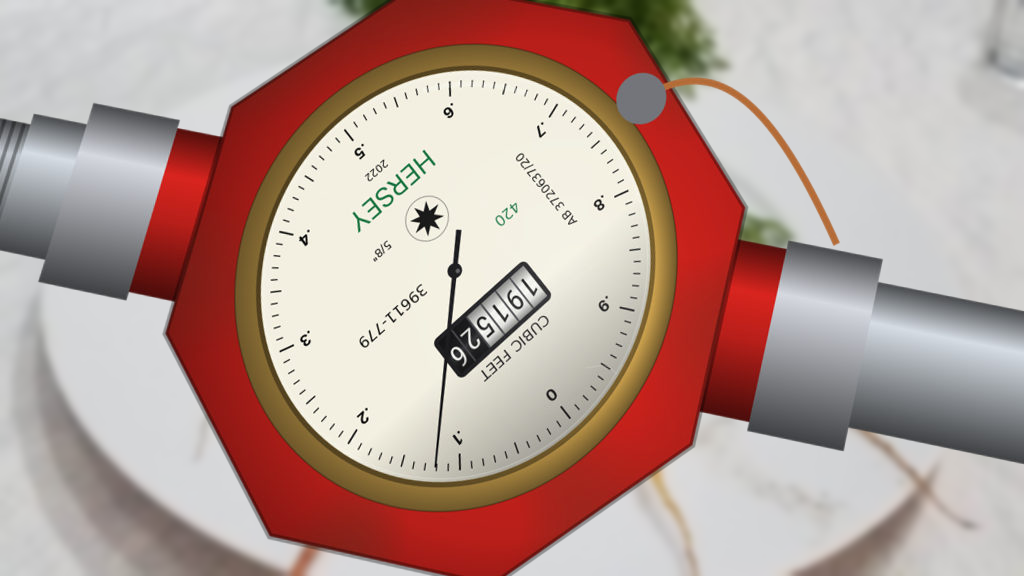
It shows 191526.12 ft³
